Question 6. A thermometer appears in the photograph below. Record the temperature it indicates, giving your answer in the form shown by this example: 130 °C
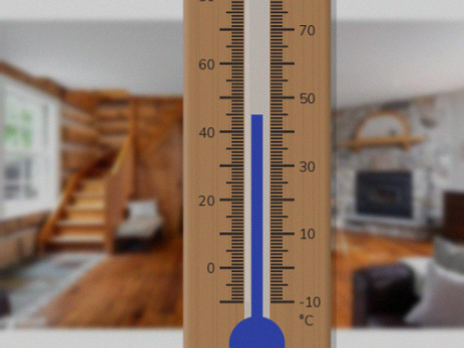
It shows 45 °C
